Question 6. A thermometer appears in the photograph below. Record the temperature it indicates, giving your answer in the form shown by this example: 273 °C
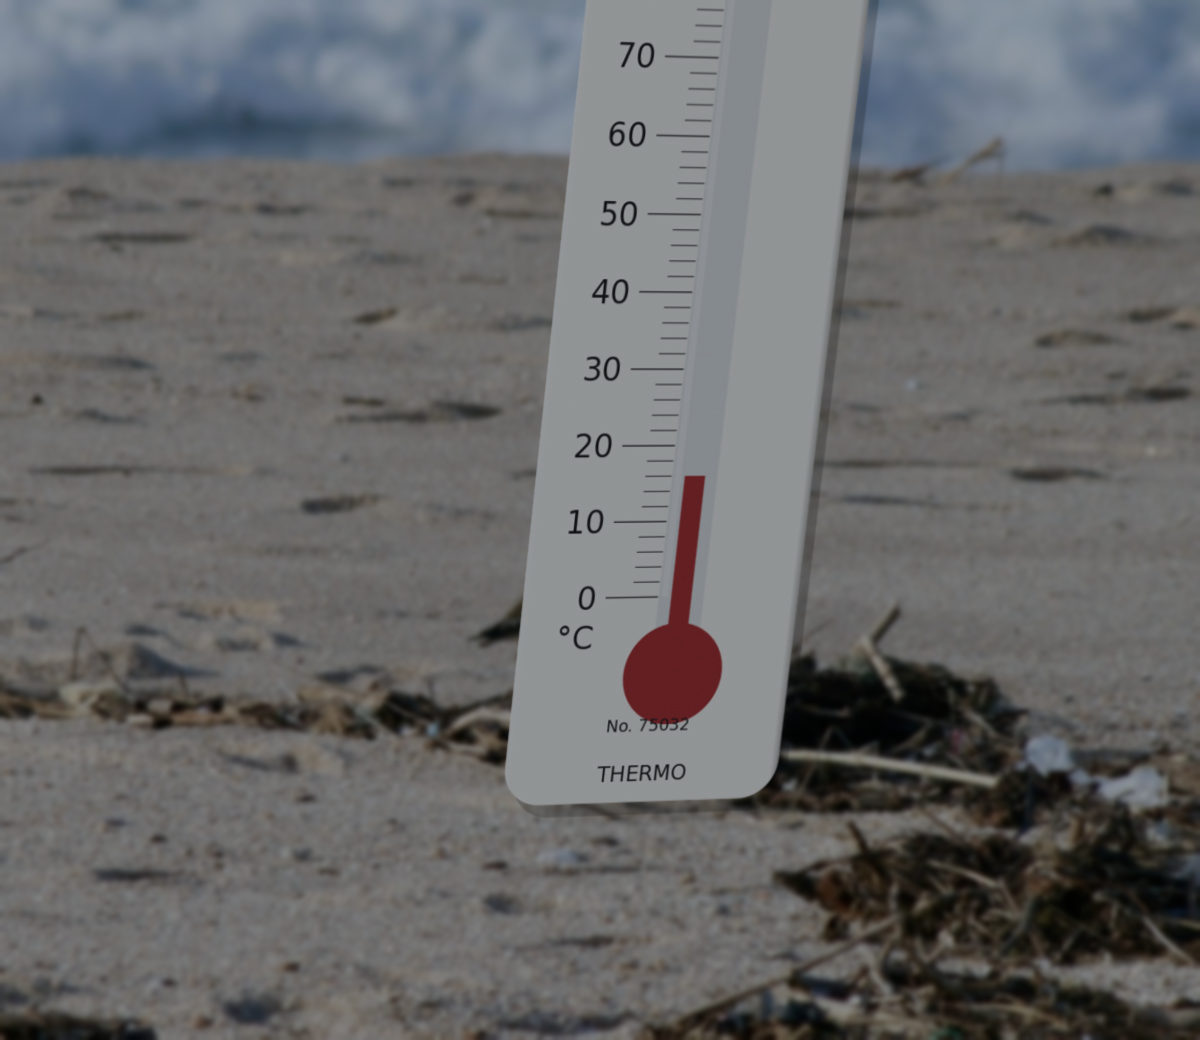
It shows 16 °C
